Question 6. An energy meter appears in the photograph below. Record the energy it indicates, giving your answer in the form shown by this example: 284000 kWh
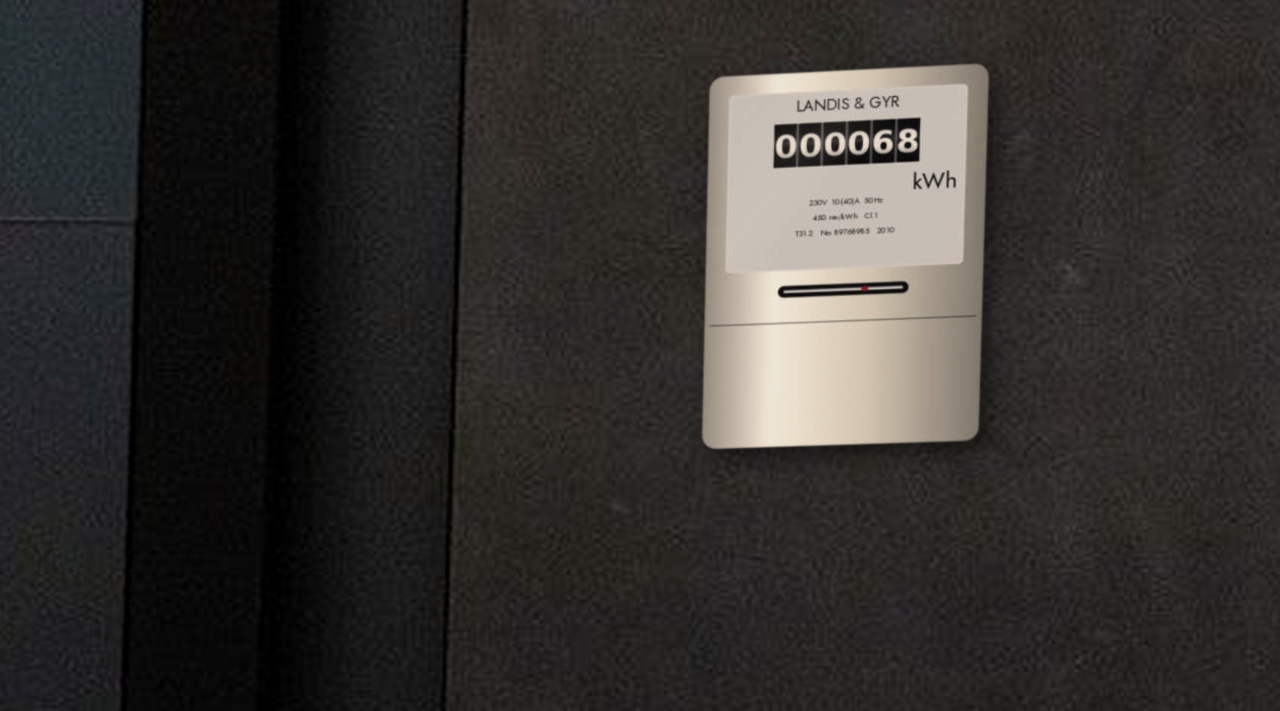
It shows 68 kWh
